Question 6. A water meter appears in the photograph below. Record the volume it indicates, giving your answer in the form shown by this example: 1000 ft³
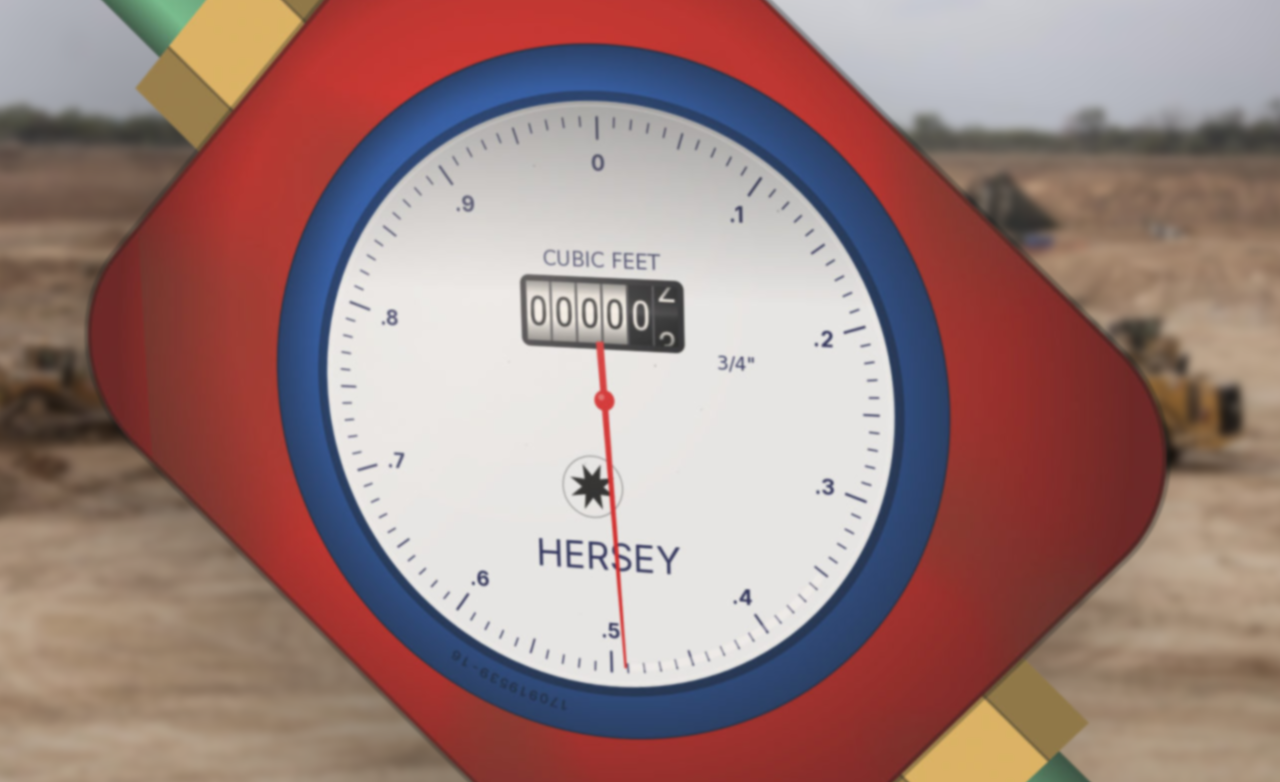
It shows 2.49 ft³
